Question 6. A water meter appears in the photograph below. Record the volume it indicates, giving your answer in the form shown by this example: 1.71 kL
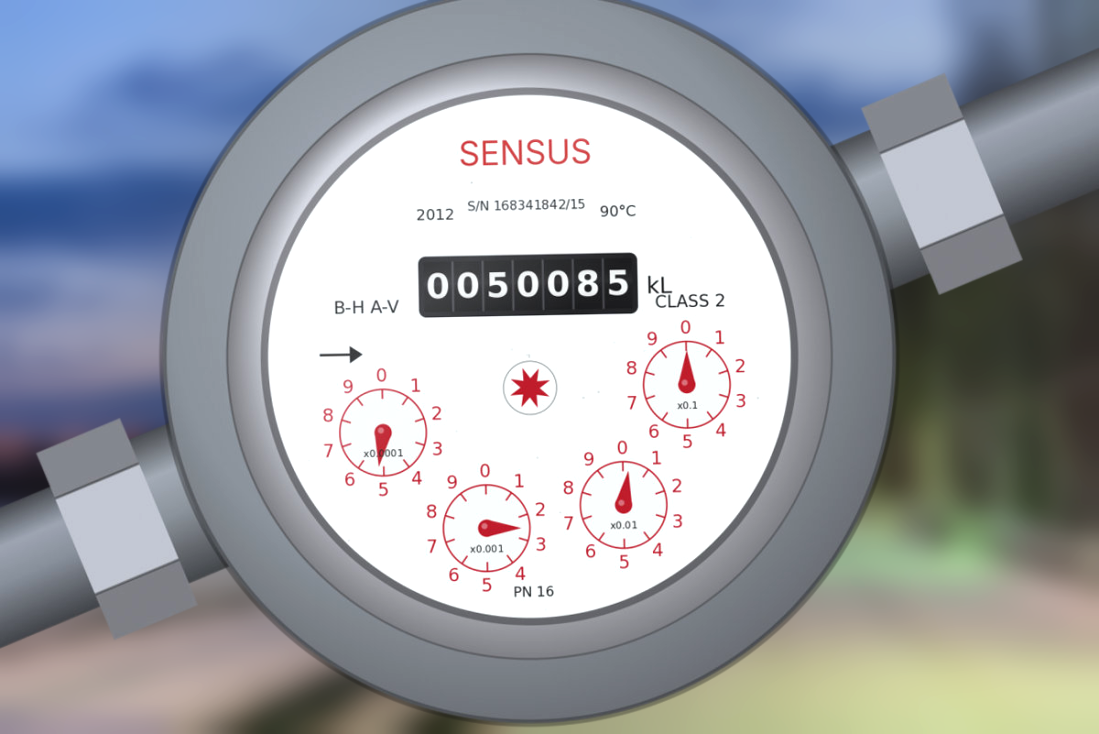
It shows 50085.0025 kL
